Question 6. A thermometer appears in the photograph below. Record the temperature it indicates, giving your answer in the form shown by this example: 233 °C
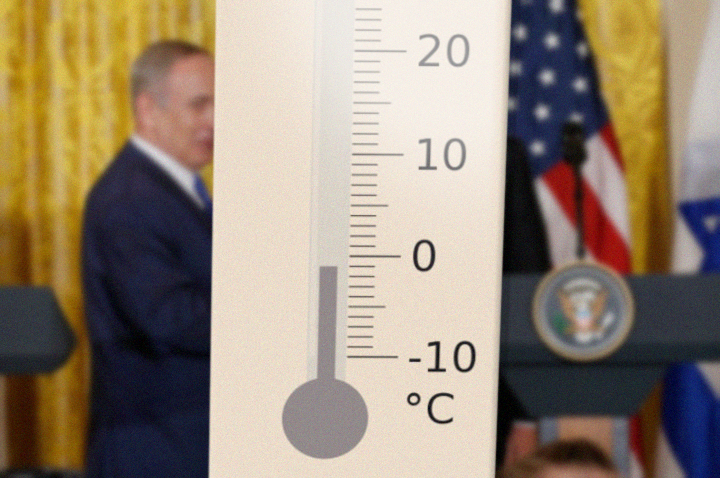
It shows -1 °C
